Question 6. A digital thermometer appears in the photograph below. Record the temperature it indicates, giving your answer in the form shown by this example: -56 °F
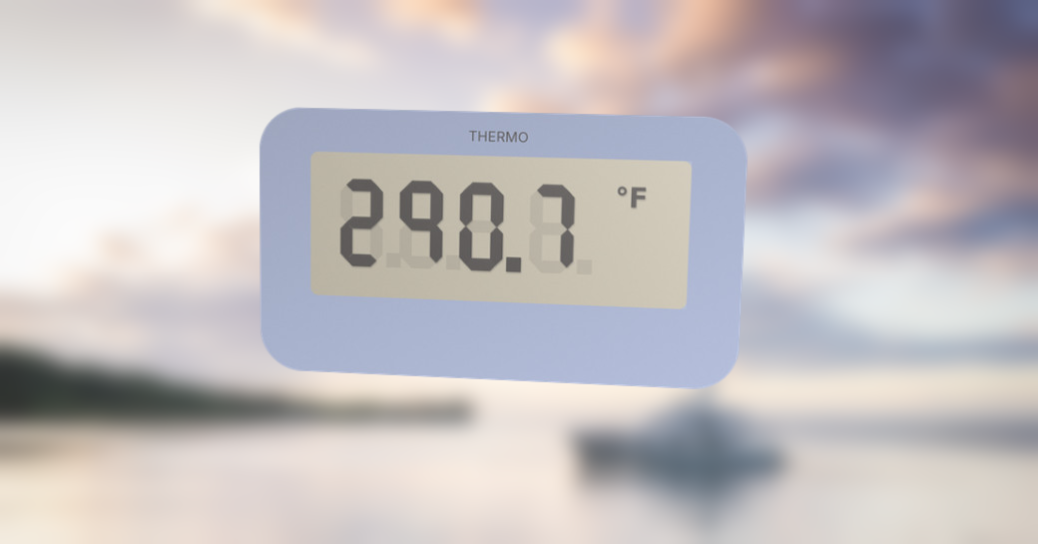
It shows 290.7 °F
